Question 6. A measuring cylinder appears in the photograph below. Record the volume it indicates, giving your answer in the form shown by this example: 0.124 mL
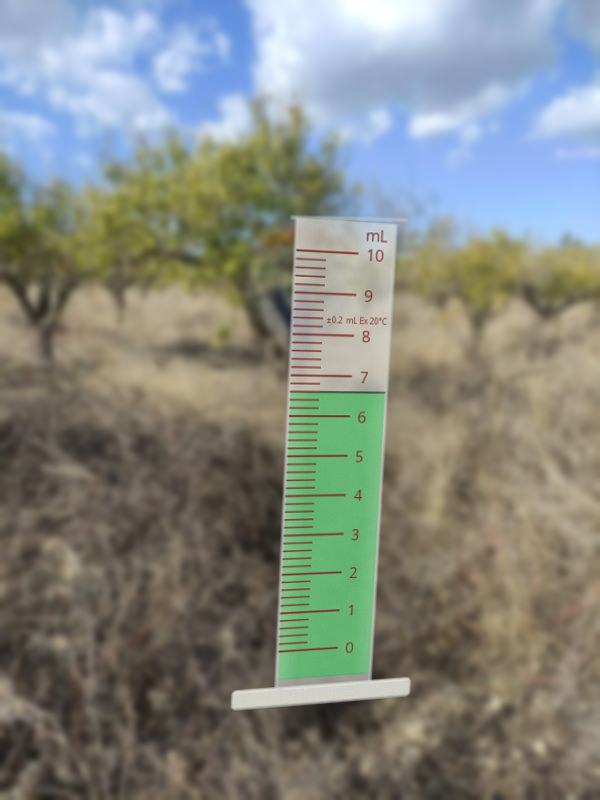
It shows 6.6 mL
